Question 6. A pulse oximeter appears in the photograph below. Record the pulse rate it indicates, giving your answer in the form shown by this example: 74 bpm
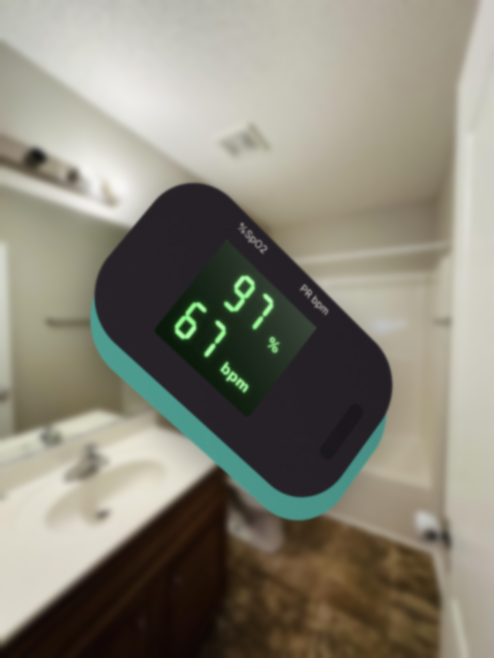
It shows 67 bpm
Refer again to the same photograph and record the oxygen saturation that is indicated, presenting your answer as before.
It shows 97 %
